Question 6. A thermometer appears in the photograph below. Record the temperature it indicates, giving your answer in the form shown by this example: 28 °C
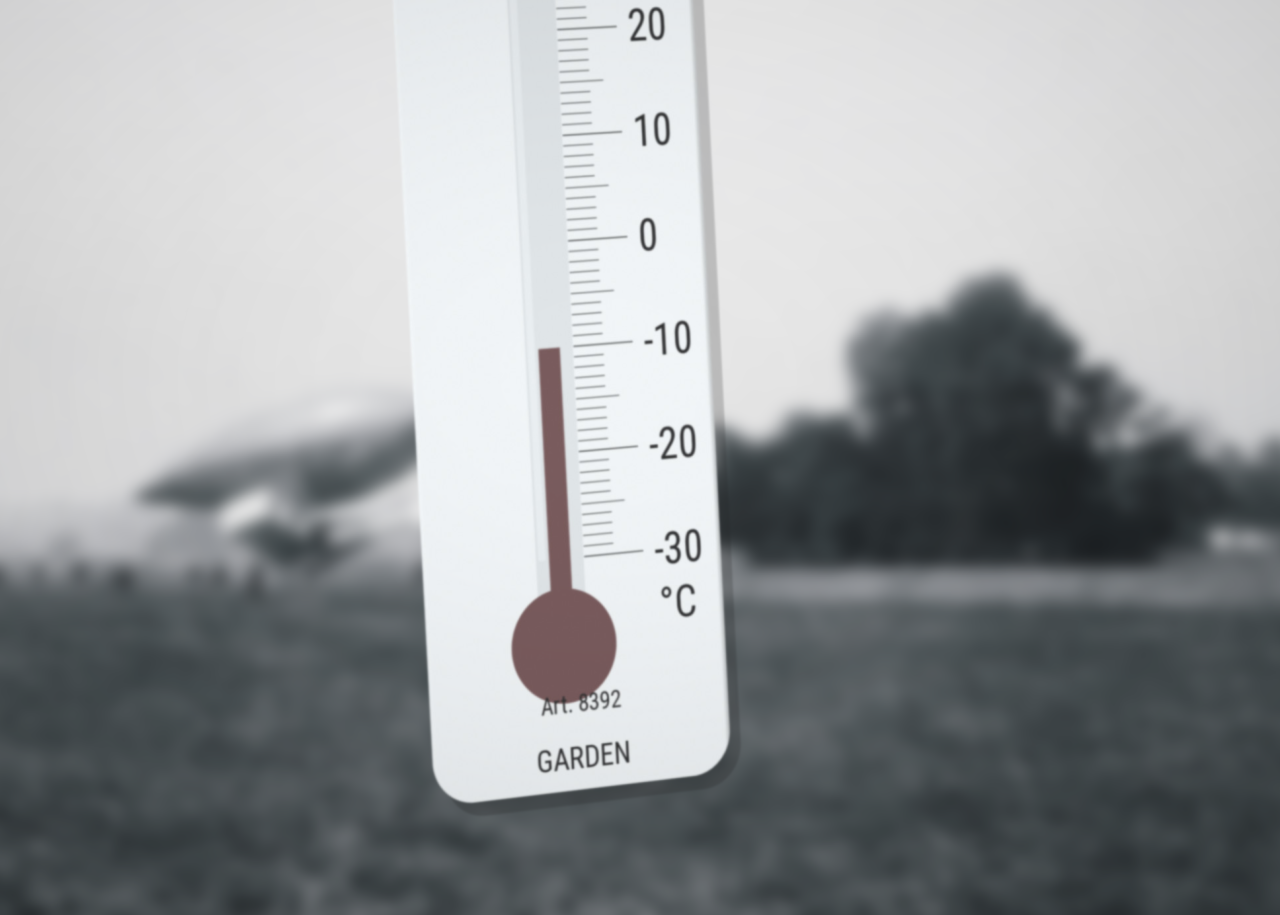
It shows -10 °C
